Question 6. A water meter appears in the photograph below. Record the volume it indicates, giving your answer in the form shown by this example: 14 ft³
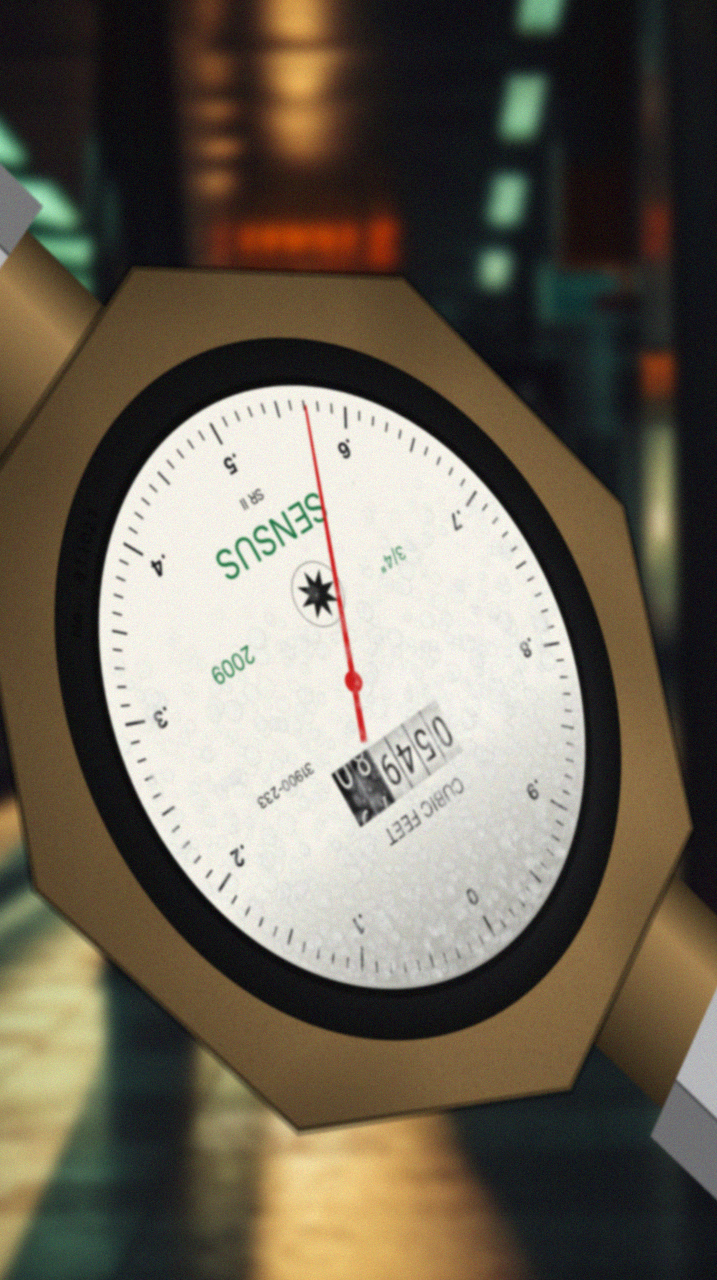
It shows 54979.57 ft³
